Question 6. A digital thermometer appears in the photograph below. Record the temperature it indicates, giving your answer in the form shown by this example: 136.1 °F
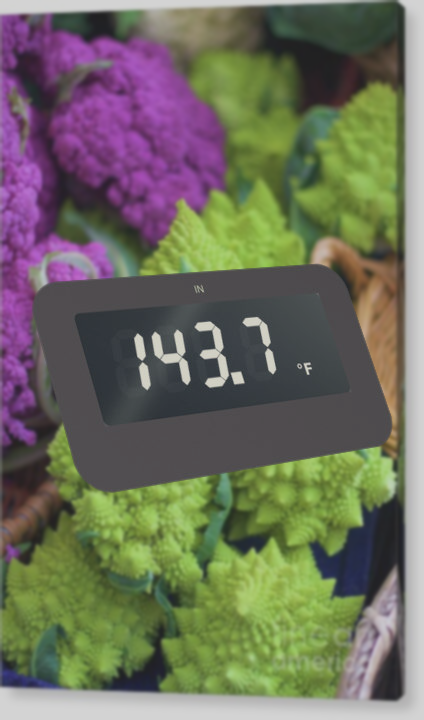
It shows 143.7 °F
